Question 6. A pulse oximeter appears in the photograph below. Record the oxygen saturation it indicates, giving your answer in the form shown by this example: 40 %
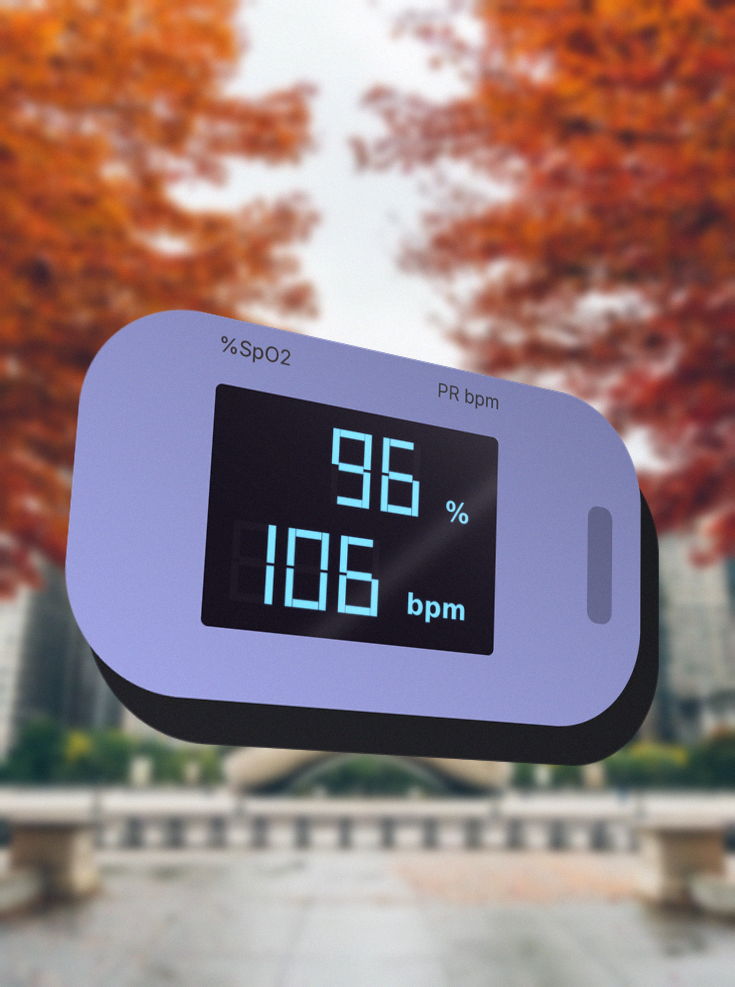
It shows 96 %
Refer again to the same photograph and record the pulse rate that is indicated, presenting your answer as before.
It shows 106 bpm
